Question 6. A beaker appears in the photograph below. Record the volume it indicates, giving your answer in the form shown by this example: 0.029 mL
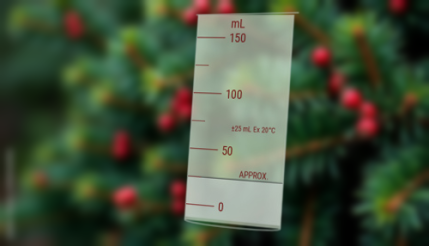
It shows 25 mL
